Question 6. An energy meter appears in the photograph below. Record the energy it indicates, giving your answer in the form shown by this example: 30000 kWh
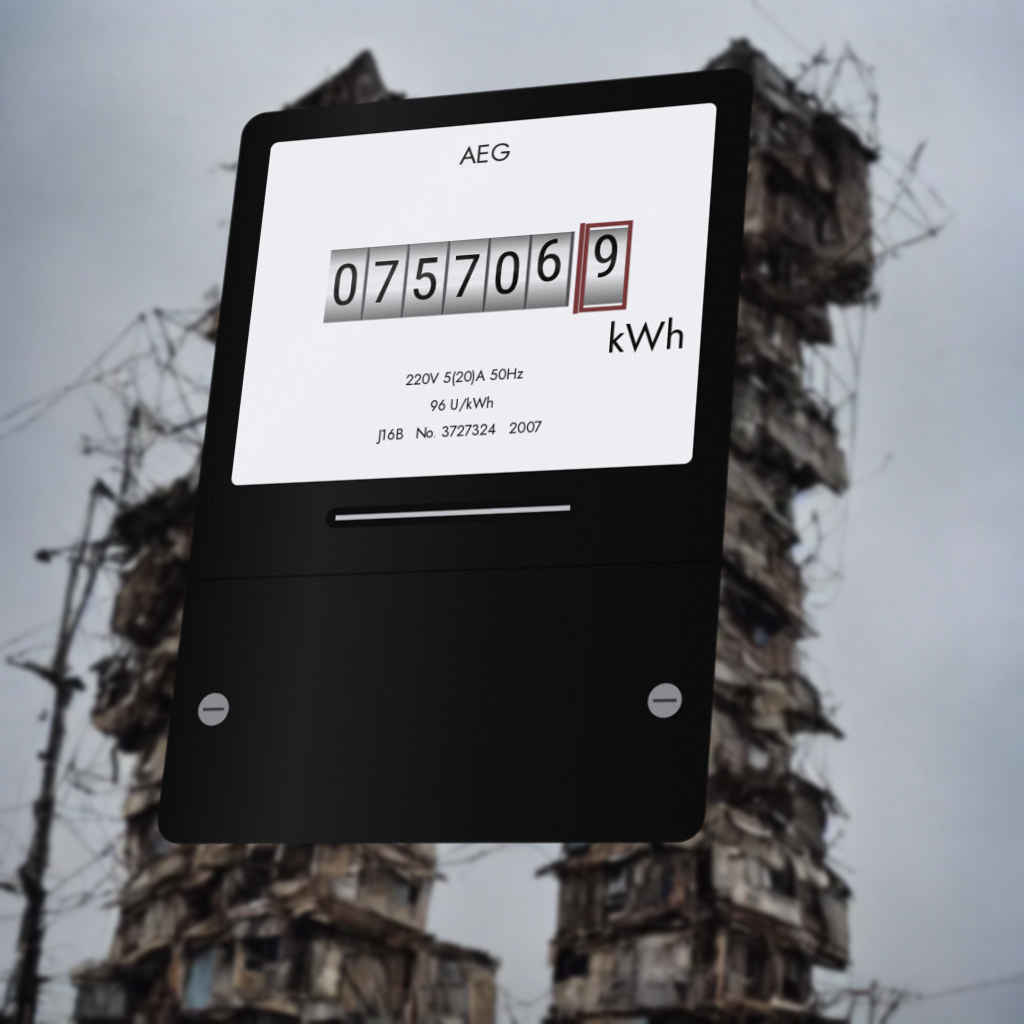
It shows 75706.9 kWh
